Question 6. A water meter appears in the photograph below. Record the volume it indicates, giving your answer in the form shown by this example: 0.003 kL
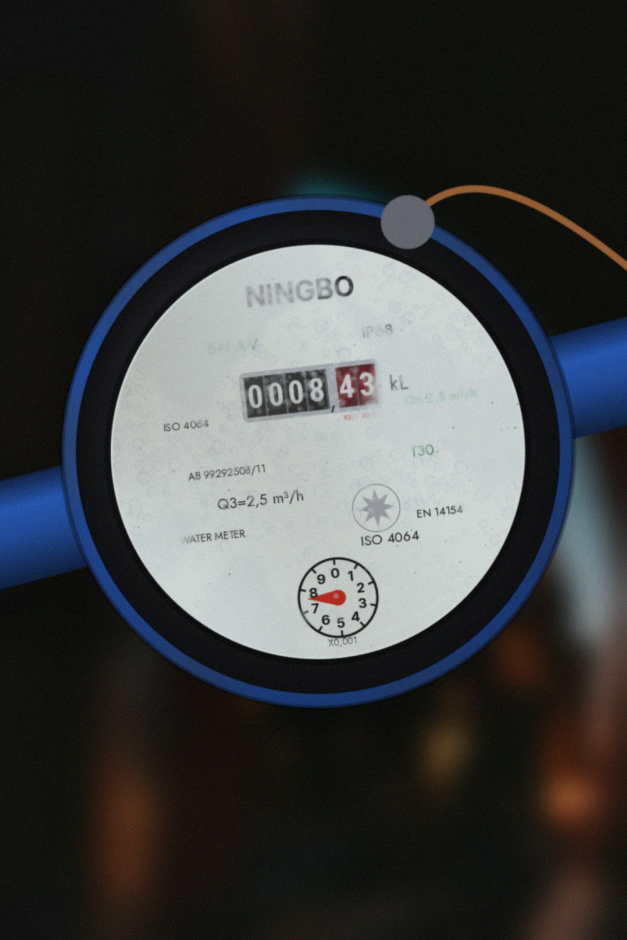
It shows 8.437 kL
